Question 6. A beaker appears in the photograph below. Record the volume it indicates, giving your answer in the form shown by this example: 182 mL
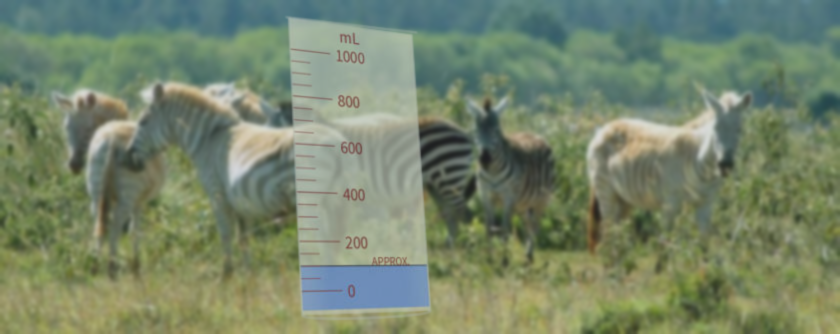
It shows 100 mL
